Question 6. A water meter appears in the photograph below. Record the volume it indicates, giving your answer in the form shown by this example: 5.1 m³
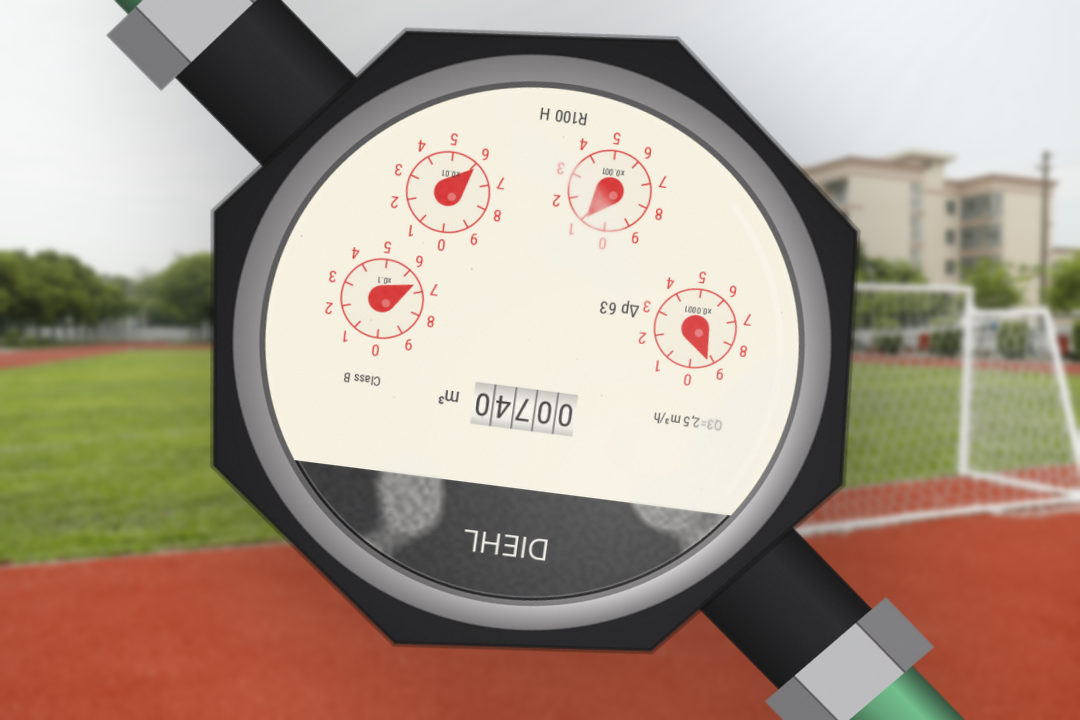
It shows 740.6609 m³
